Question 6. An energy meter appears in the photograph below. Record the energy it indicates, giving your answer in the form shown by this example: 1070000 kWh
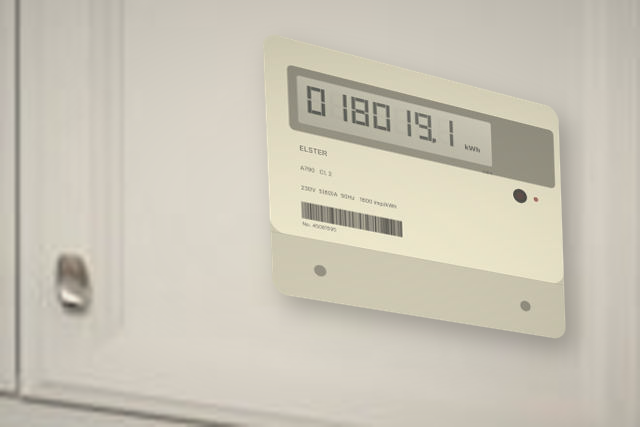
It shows 18019.1 kWh
